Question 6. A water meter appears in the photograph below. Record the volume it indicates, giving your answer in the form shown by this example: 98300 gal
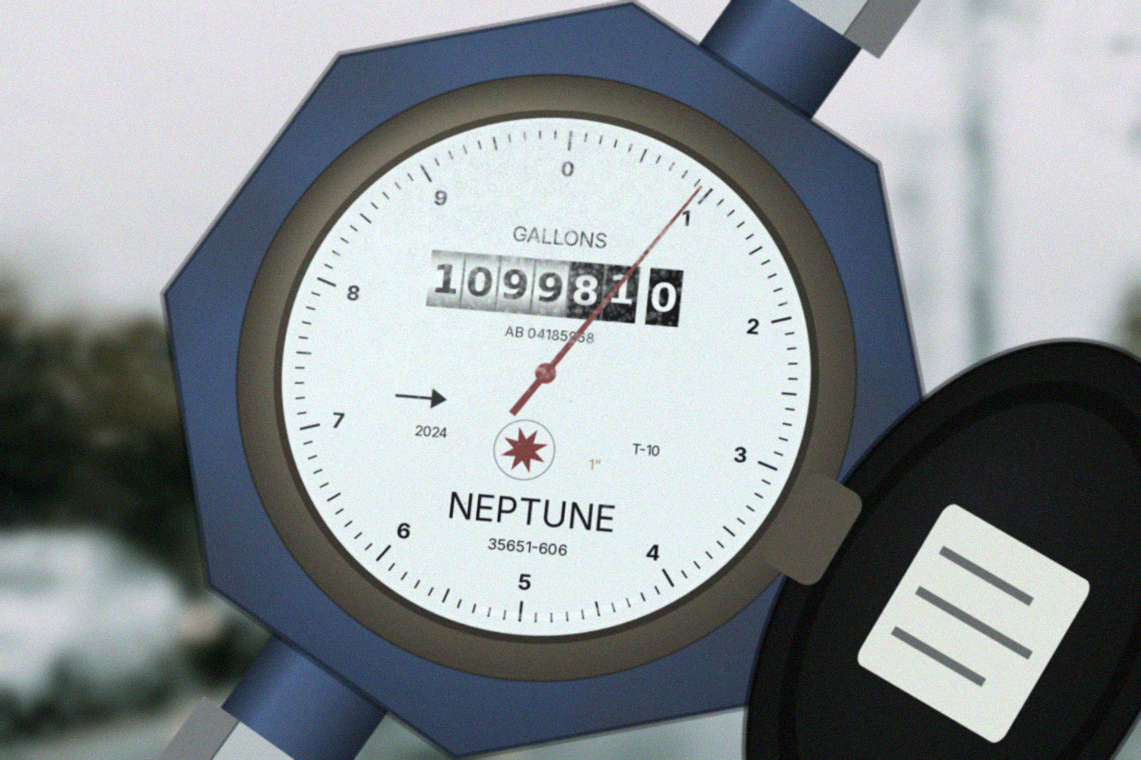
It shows 1099810.9 gal
